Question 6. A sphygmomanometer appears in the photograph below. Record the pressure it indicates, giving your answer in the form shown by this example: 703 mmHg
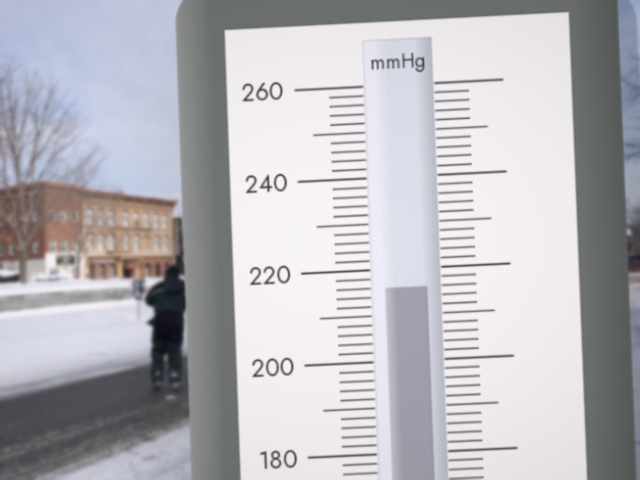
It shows 216 mmHg
